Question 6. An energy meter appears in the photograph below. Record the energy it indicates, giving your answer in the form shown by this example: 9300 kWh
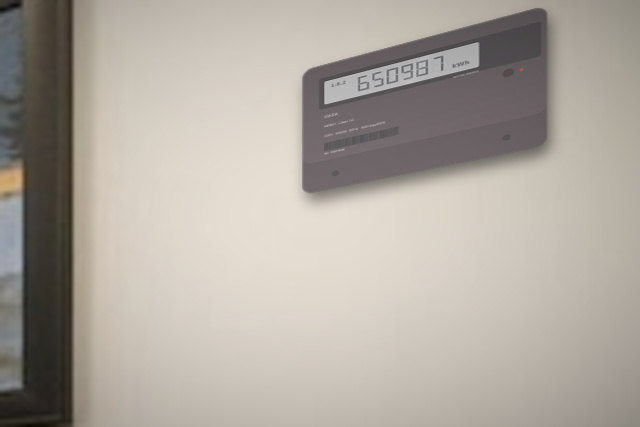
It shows 650987 kWh
